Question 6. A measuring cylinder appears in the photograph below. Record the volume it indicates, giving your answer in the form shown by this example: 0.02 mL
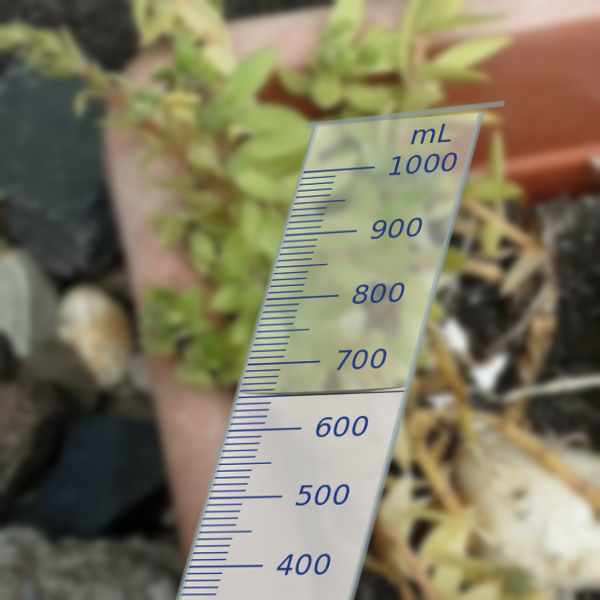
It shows 650 mL
